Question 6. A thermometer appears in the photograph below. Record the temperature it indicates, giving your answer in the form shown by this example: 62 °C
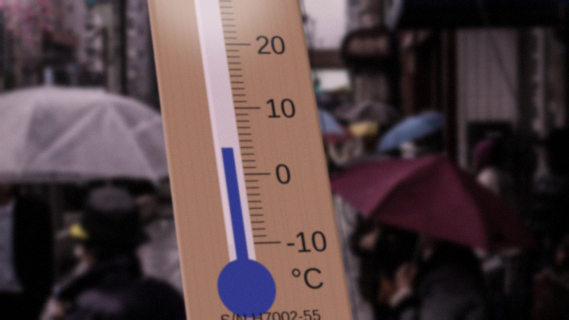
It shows 4 °C
